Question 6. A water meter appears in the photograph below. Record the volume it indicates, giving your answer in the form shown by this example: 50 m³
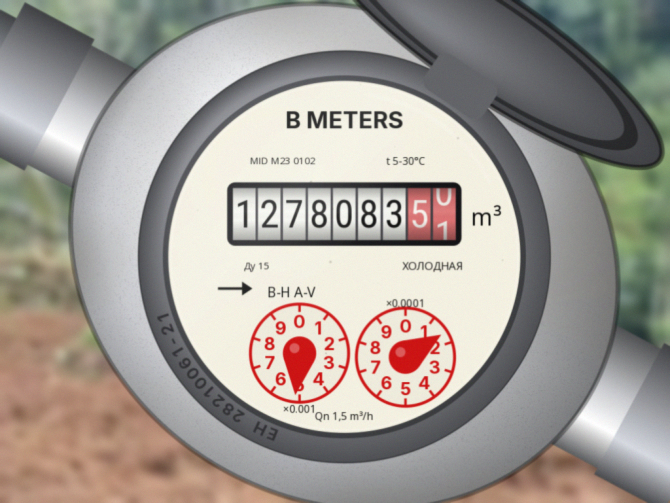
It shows 1278083.5051 m³
